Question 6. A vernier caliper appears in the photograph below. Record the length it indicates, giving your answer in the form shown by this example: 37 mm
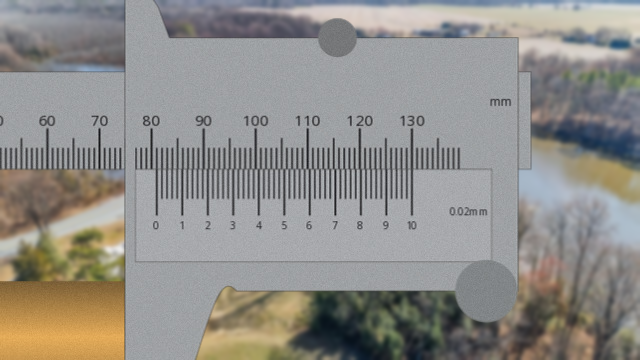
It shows 81.0 mm
